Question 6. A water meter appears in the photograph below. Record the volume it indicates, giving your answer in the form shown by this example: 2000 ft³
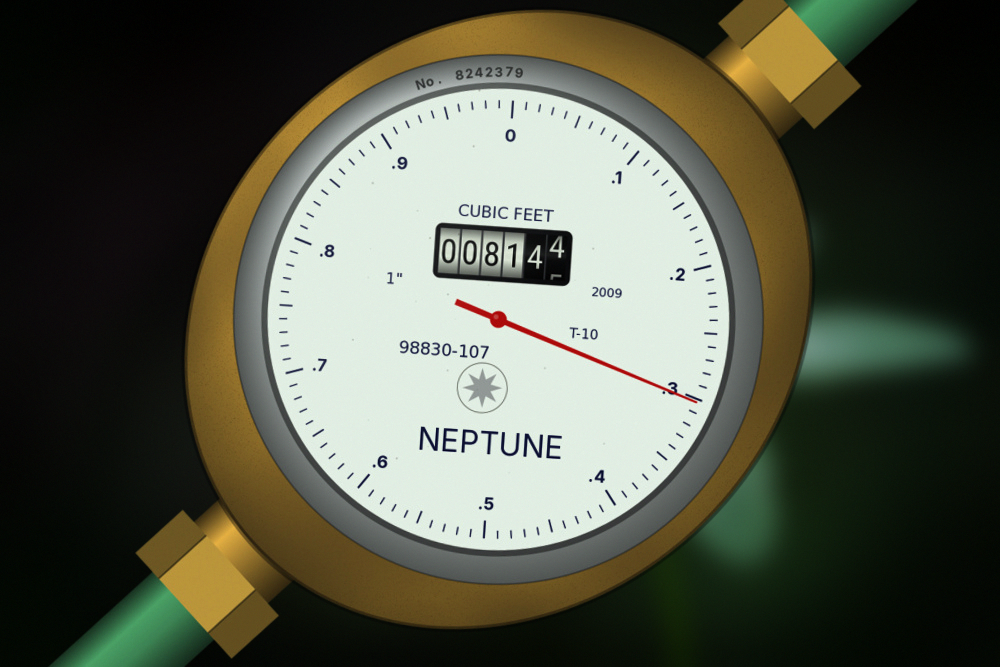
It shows 8144.30 ft³
